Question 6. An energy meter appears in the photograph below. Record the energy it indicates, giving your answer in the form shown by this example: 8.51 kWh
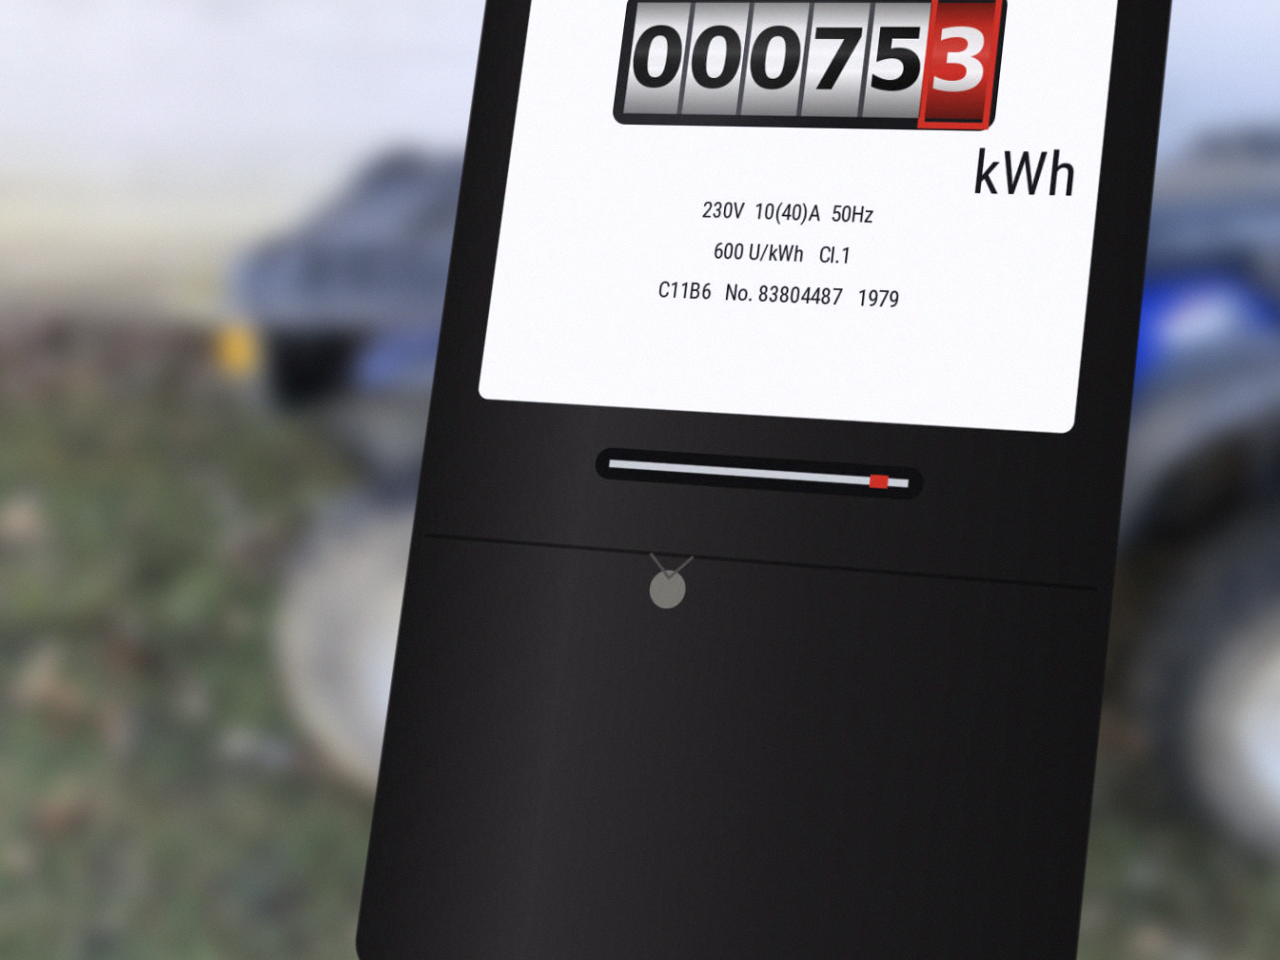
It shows 75.3 kWh
